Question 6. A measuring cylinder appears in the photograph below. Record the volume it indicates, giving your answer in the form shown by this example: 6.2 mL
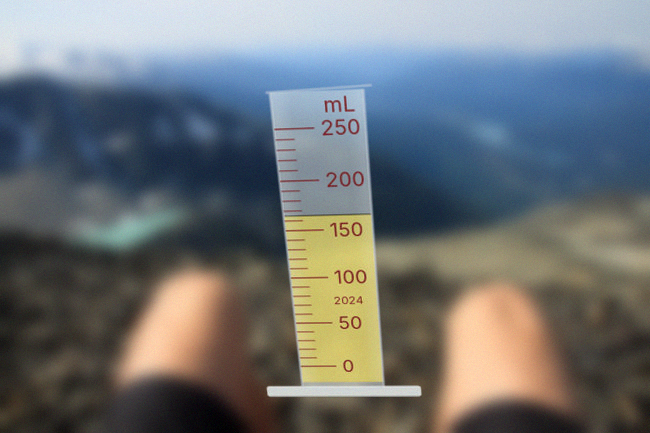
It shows 165 mL
